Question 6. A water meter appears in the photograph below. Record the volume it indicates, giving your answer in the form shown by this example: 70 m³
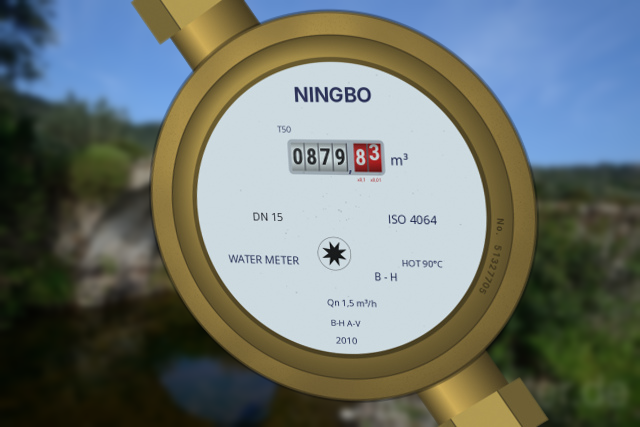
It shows 879.83 m³
